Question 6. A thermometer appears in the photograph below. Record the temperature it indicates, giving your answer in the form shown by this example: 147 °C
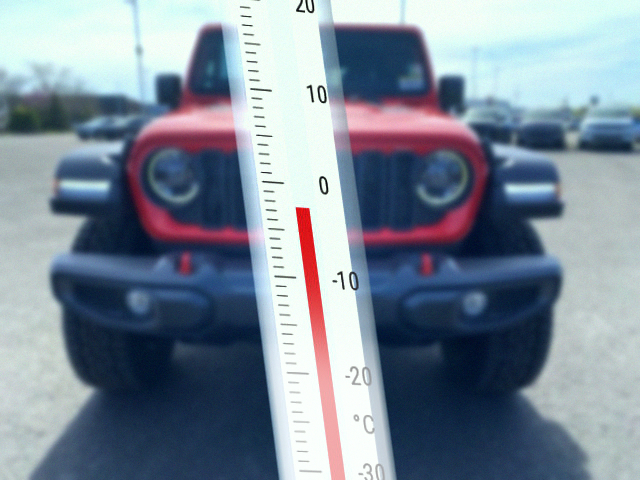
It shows -2.5 °C
